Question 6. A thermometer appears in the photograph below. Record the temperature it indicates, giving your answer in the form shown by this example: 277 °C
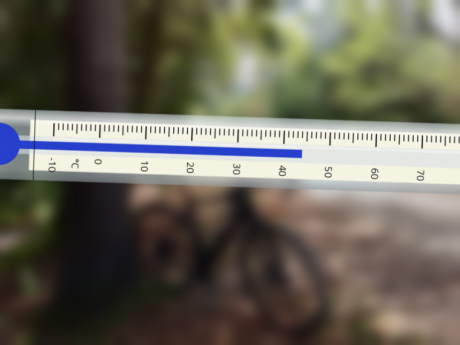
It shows 44 °C
